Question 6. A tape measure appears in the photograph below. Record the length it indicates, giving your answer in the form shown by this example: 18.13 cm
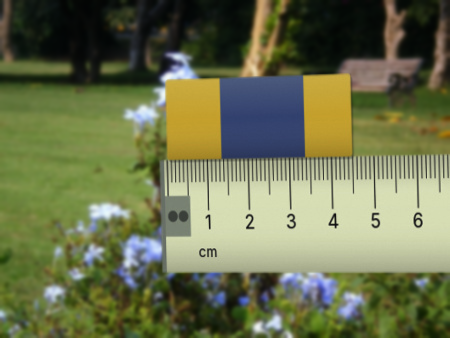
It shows 4.5 cm
